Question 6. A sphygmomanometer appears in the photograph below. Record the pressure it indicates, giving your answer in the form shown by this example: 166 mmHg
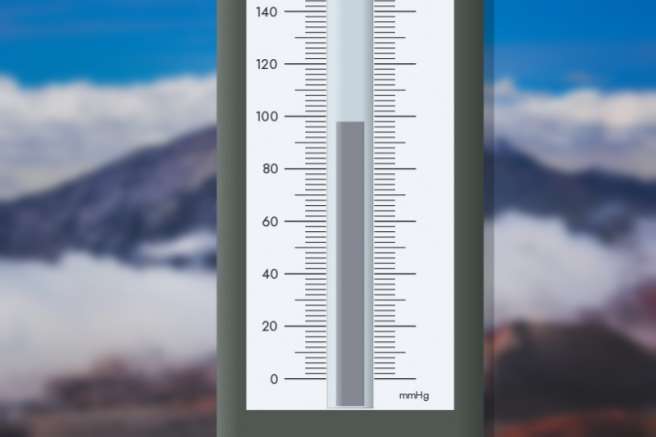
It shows 98 mmHg
